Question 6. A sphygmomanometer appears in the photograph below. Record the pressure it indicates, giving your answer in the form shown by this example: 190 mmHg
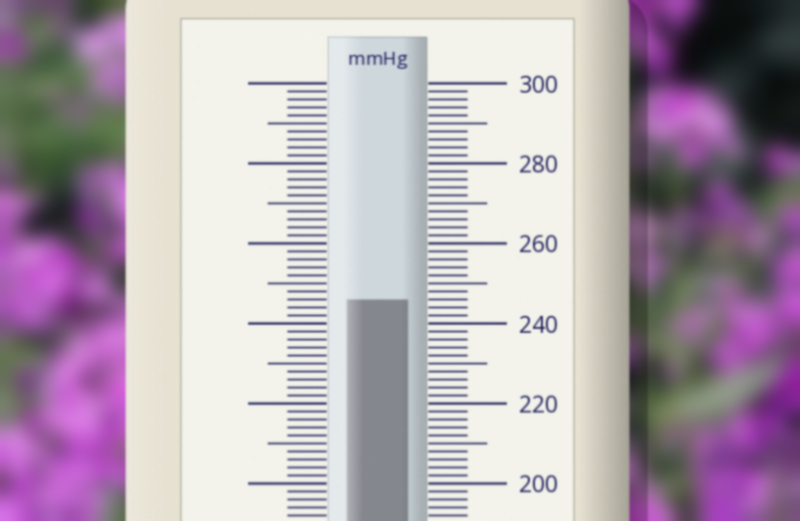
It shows 246 mmHg
